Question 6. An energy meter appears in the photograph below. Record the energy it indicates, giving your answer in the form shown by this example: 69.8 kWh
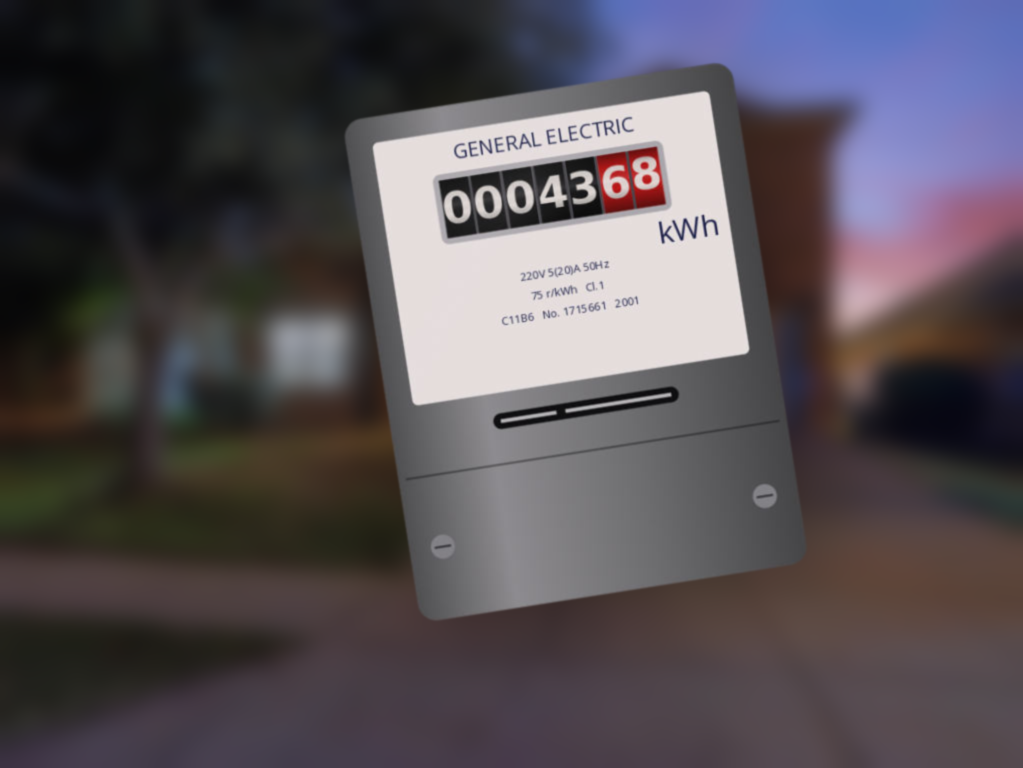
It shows 43.68 kWh
